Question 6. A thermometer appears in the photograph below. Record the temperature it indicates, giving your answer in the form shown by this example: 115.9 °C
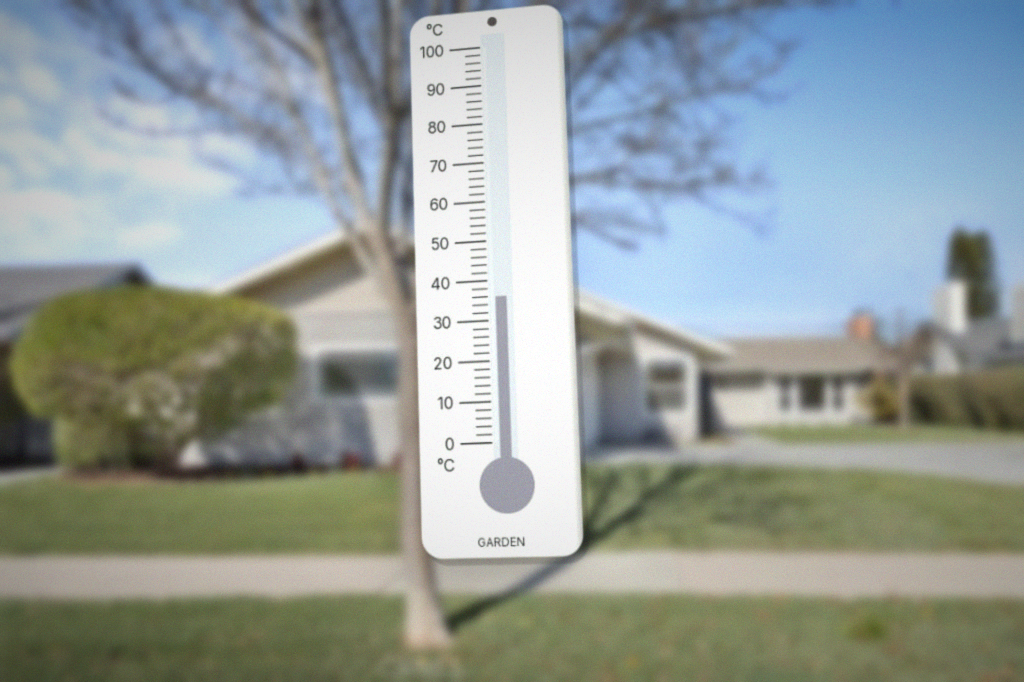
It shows 36 °C
